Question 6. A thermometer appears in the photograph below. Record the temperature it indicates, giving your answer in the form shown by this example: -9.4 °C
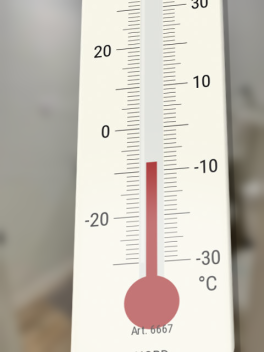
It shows -8 °C
